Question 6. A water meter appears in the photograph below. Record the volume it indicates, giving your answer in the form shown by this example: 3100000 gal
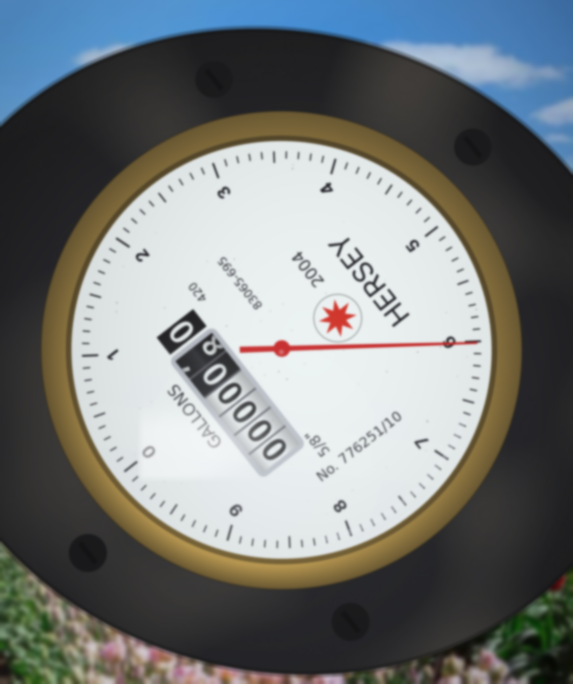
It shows 76.0 gal
